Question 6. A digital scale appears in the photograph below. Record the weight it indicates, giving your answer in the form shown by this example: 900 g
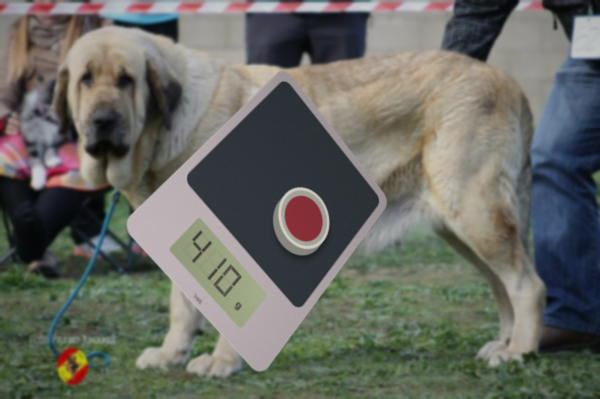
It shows 410 g
